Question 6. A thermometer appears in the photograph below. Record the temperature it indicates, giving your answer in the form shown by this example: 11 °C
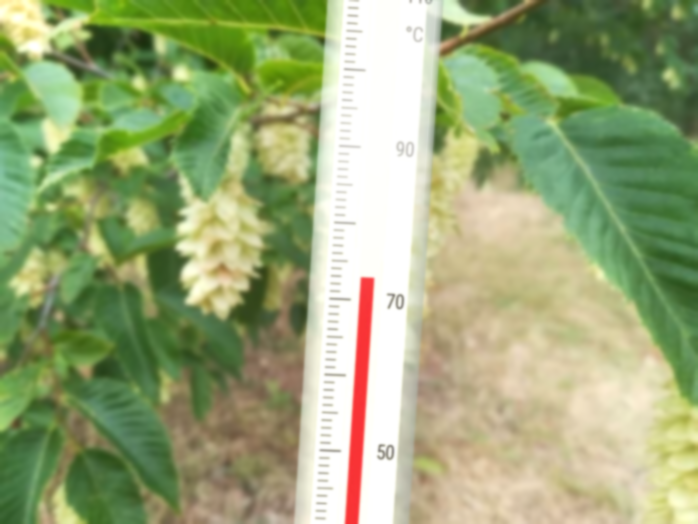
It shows 73 °C
